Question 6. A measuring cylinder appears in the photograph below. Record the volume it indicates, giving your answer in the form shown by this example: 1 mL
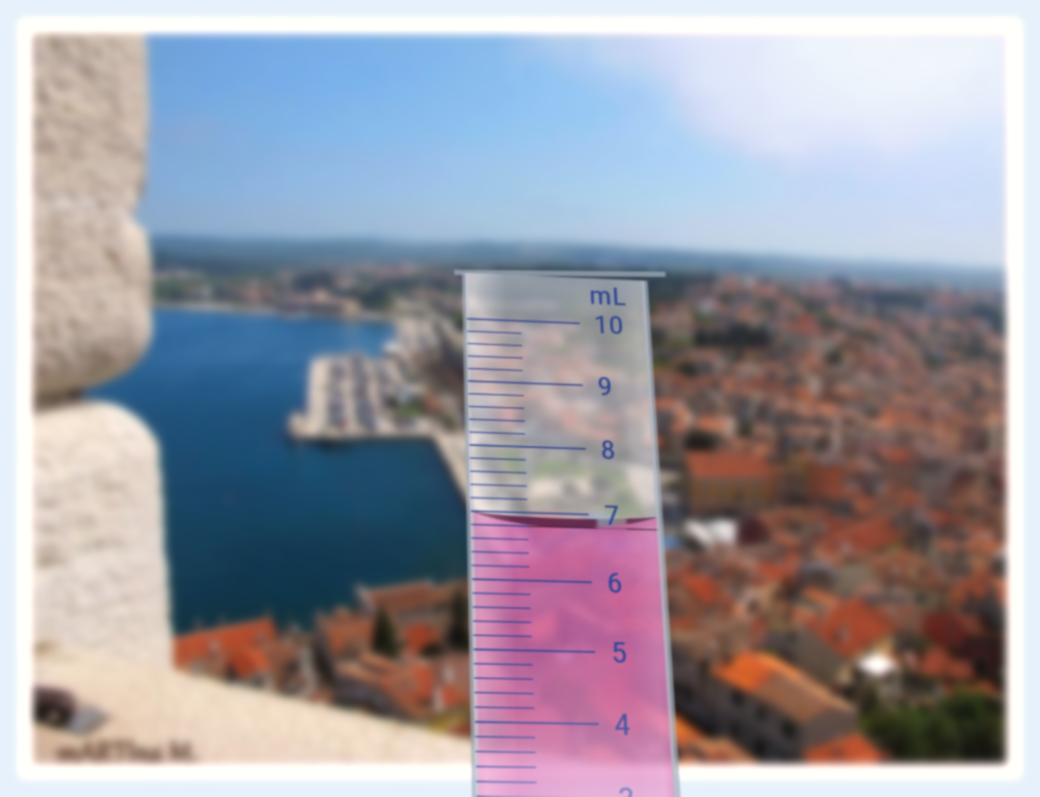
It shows 6.8 mL
